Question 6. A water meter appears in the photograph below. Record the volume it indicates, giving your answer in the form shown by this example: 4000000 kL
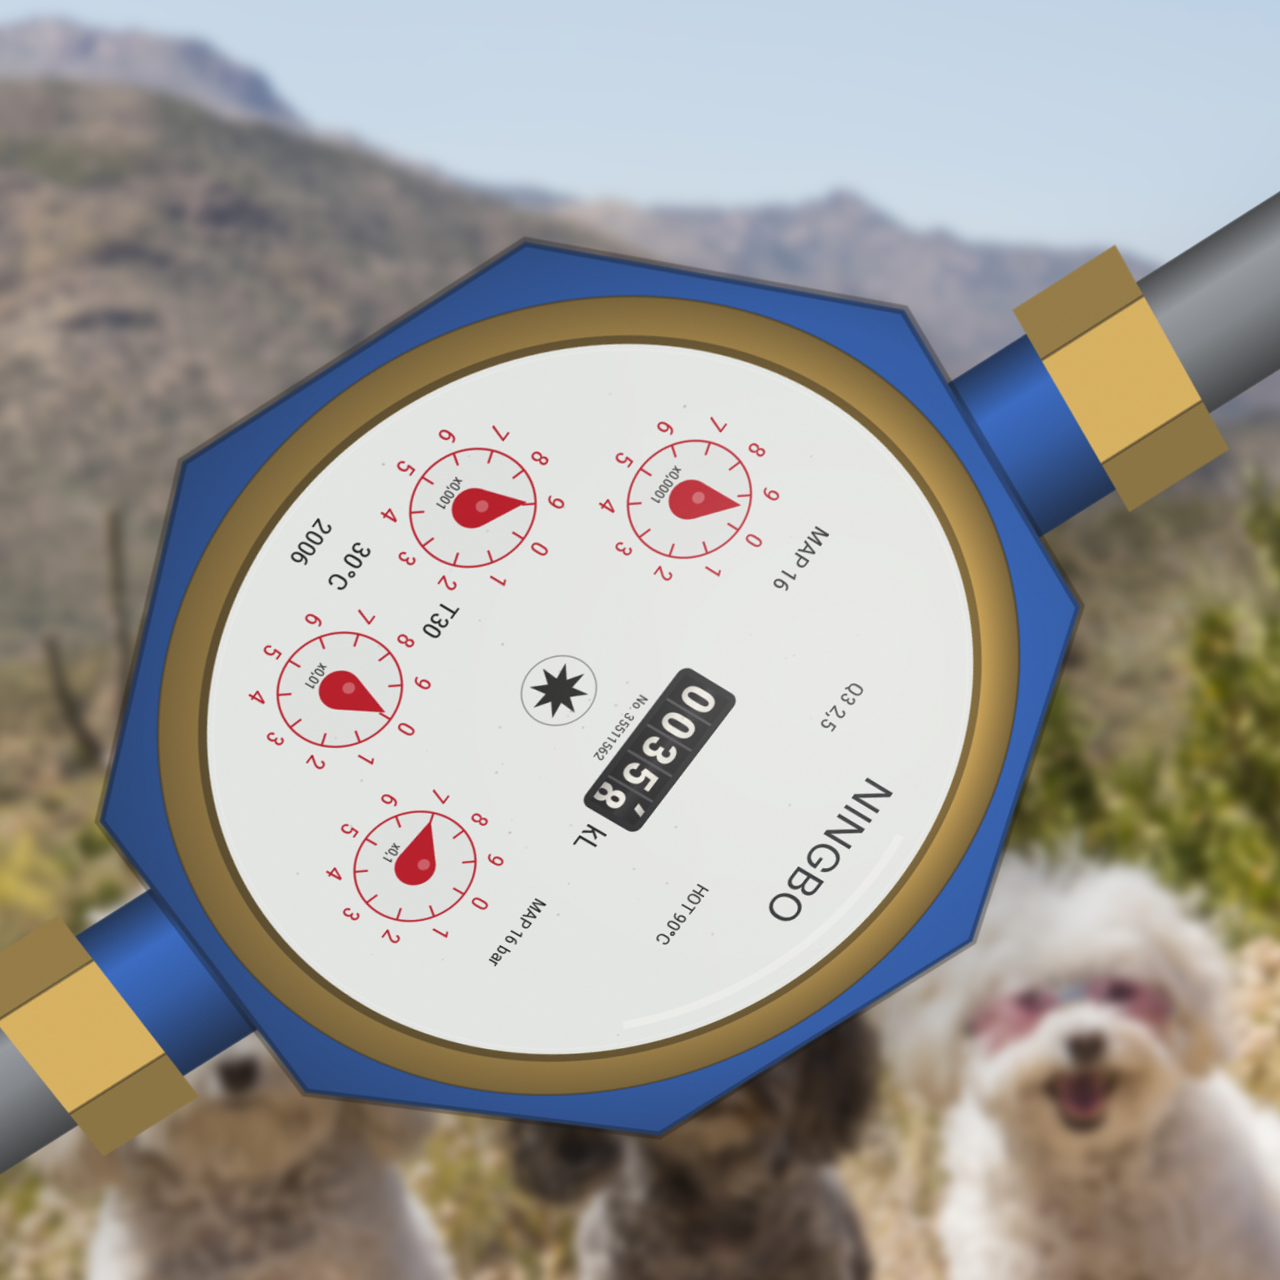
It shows 357.6989 kL
